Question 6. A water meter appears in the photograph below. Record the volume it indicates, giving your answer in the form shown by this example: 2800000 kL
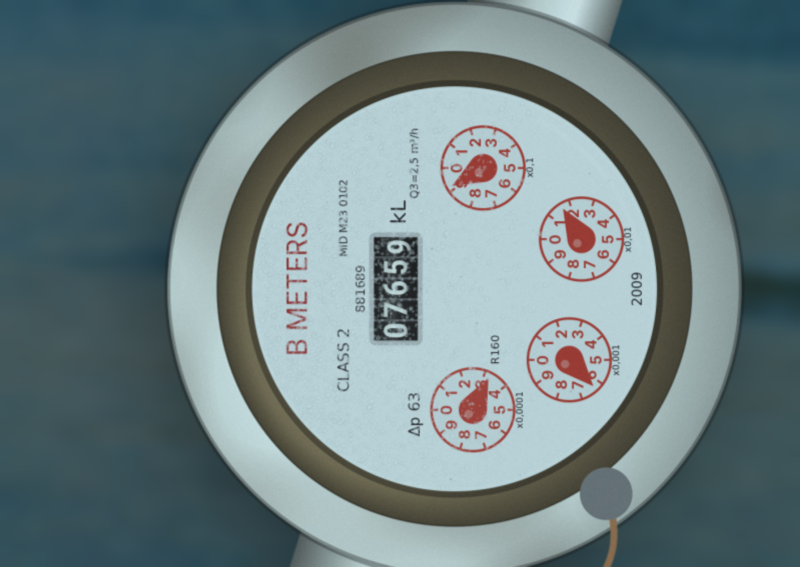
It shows 7658.9163 kL
